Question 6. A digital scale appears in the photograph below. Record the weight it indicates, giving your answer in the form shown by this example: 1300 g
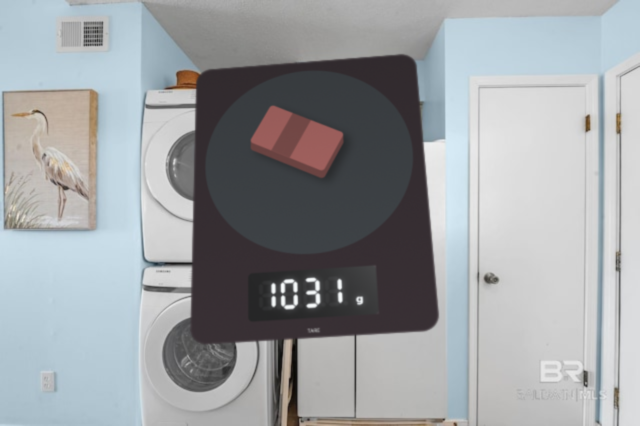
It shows 1031 g
